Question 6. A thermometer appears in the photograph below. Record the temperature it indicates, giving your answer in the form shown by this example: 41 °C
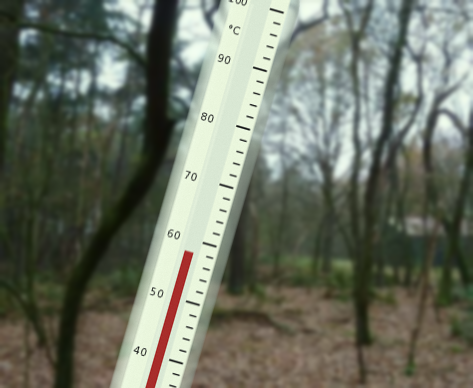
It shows 58 °C
